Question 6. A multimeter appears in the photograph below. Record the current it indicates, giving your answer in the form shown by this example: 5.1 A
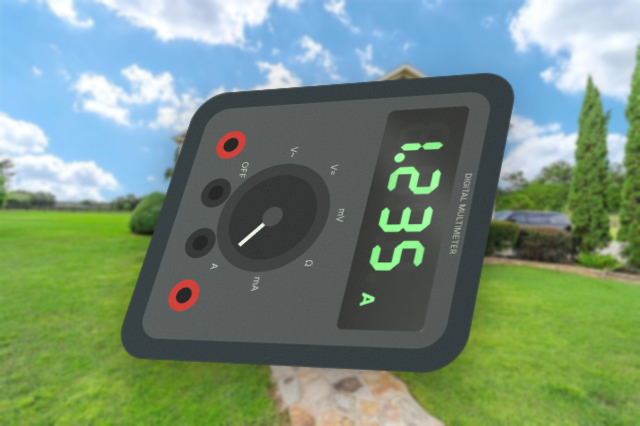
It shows 1.235 A
